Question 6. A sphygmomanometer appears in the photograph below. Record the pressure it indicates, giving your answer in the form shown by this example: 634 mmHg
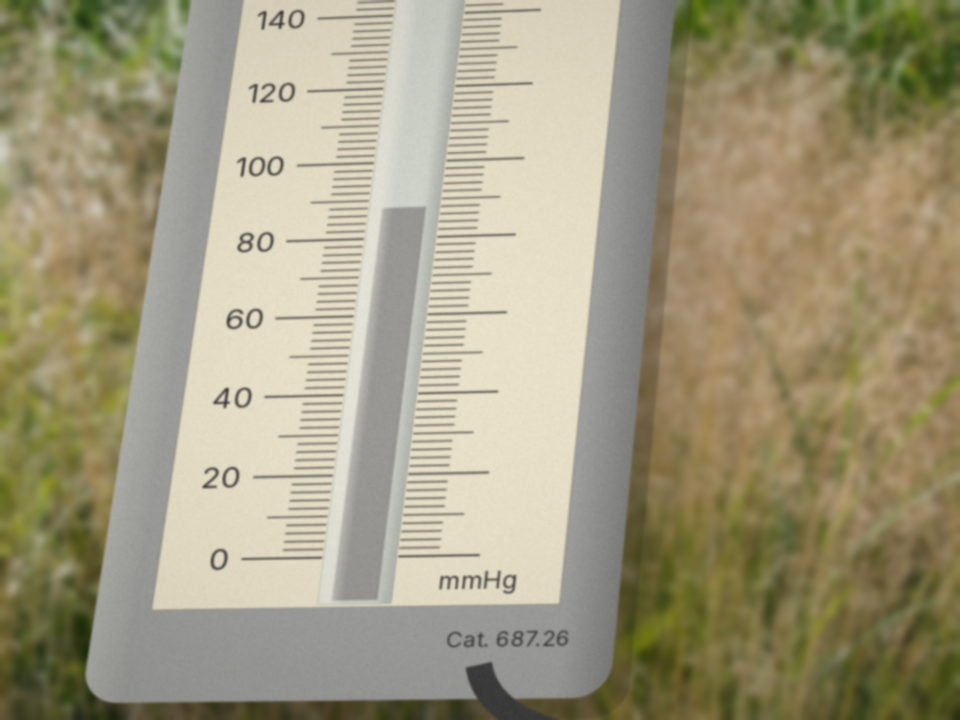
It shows 88 mmHg
